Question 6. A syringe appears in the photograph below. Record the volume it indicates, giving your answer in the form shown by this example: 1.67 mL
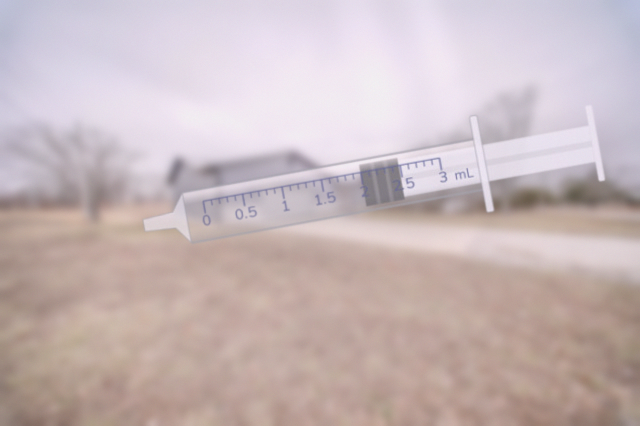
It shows 2 mL
